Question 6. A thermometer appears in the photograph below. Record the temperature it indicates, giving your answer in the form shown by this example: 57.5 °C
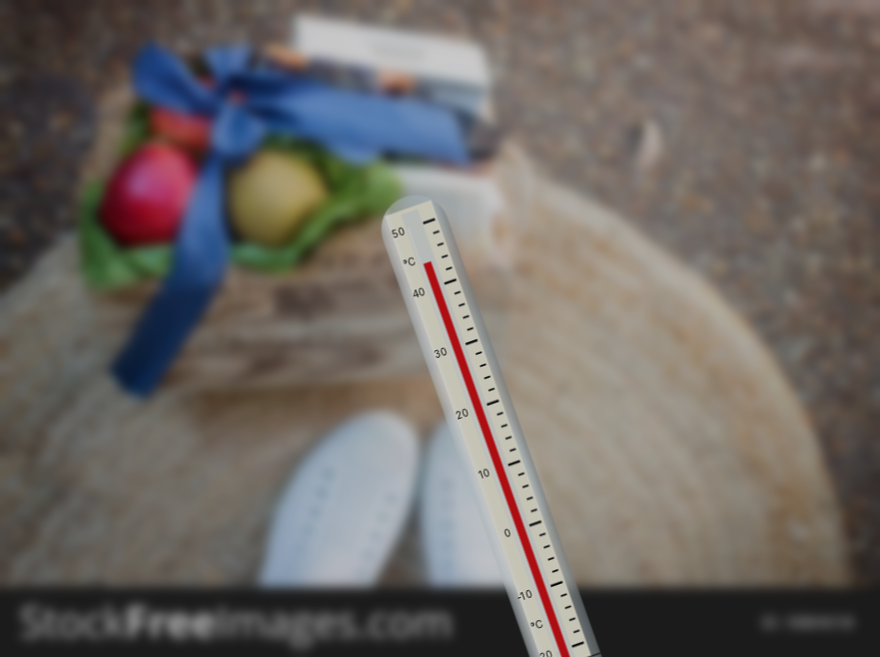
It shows 44 °C
